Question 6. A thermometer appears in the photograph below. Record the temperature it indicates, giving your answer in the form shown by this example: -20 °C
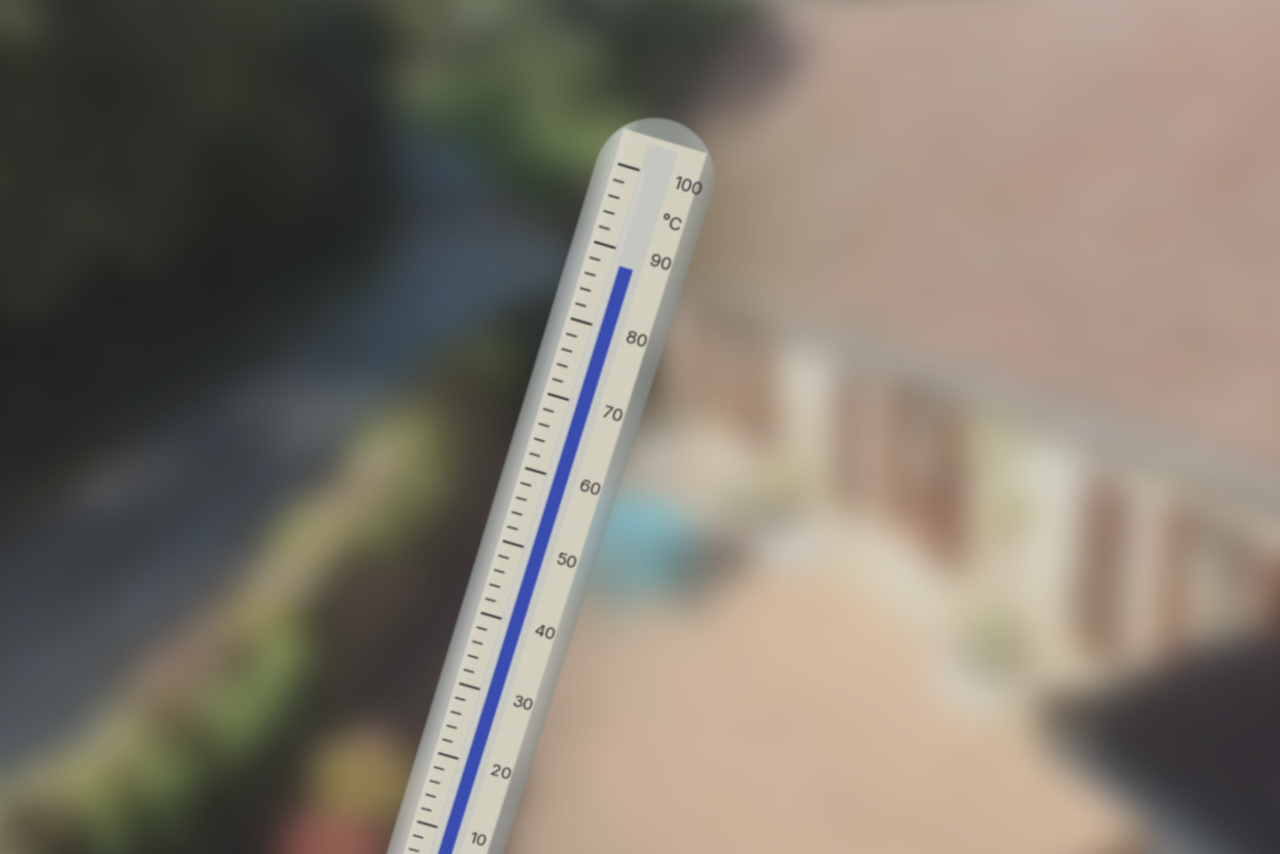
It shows 88 °C
